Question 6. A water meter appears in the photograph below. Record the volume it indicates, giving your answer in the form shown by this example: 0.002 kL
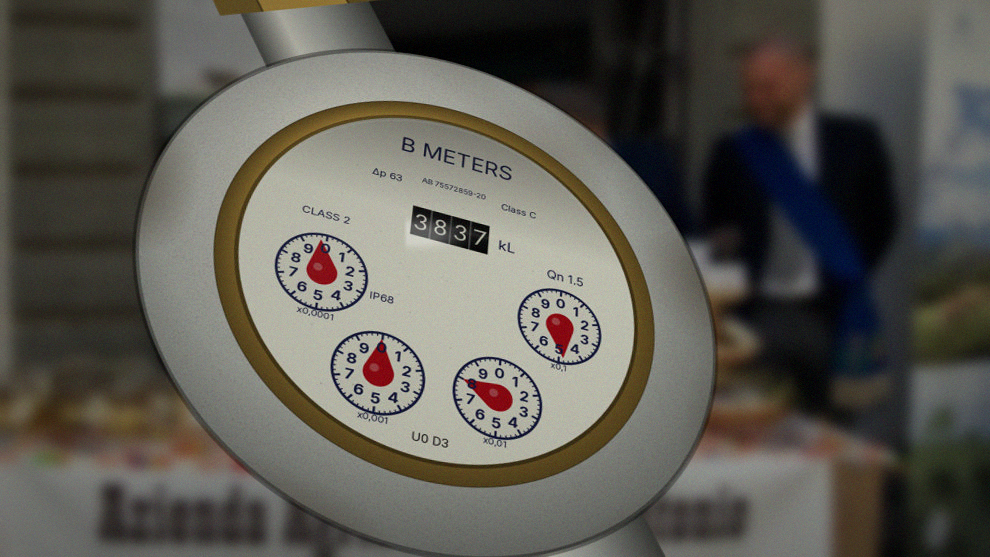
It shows 3837.4799 kL
